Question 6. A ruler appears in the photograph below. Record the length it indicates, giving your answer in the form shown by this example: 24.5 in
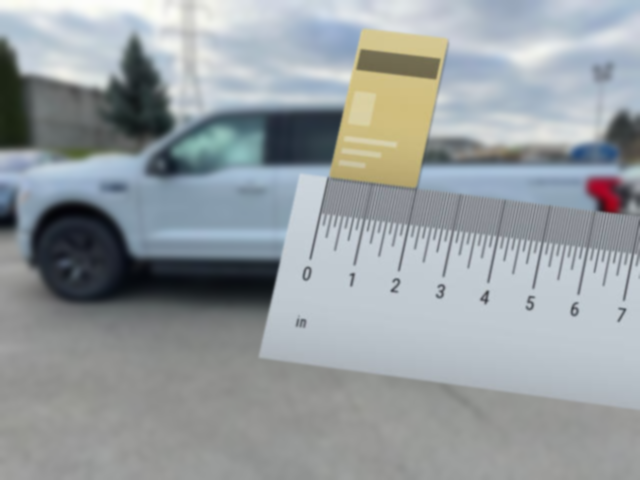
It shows 2 in
